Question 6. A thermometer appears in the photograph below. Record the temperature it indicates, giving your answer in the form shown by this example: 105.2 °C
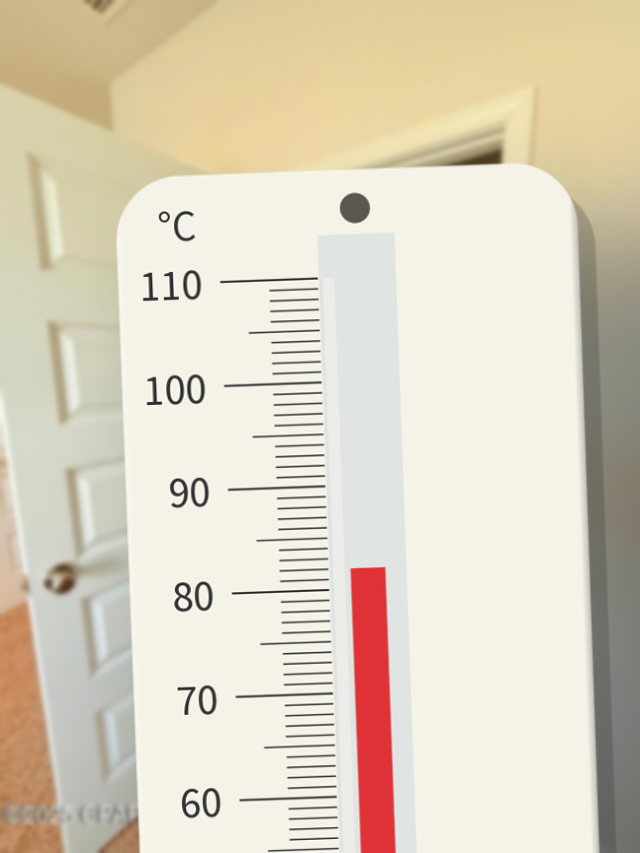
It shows 82 °C
